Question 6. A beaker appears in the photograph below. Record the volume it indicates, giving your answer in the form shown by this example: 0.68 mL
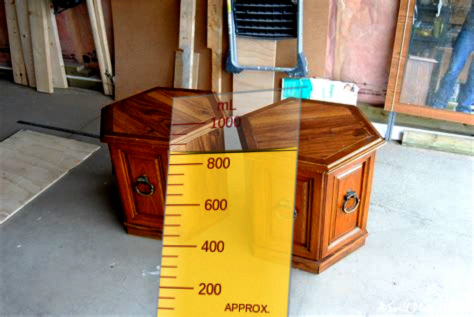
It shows 850 mL
